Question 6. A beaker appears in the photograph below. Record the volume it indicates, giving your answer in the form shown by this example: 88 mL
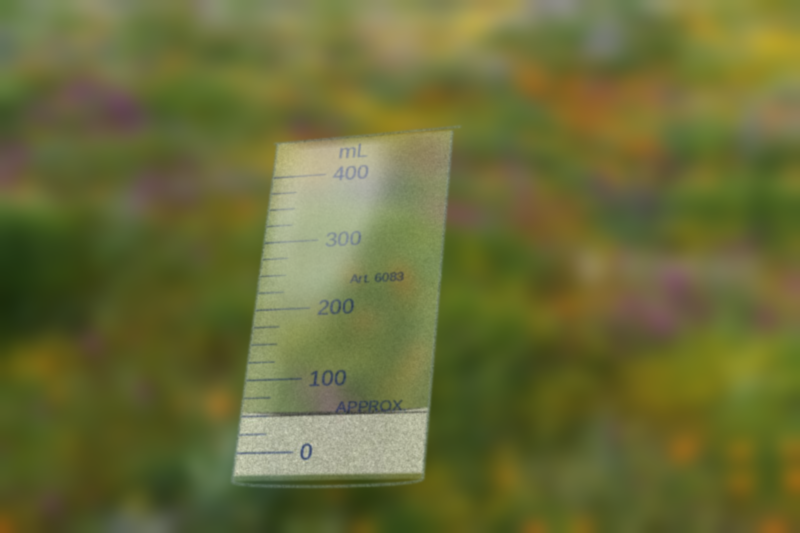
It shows 50 mL
